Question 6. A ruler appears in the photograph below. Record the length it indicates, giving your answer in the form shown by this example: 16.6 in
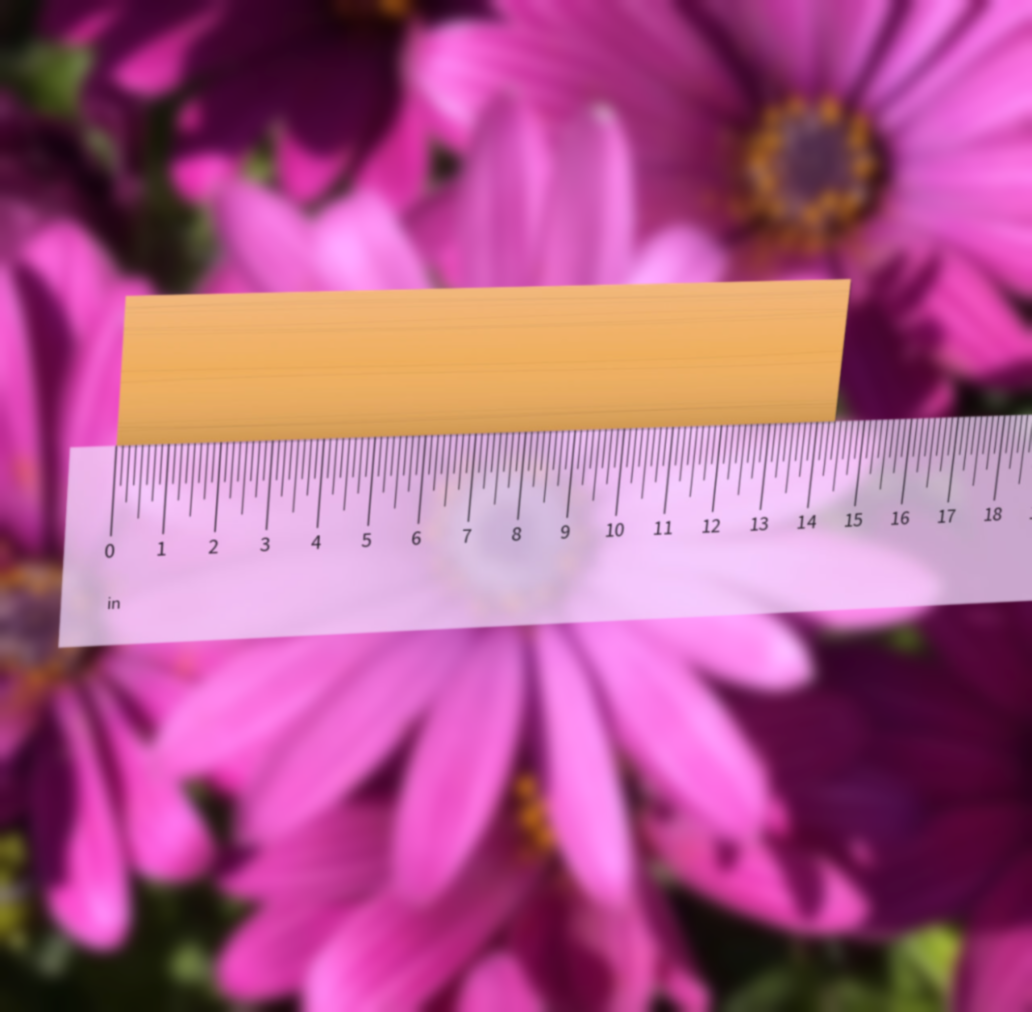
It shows 14.375 in
